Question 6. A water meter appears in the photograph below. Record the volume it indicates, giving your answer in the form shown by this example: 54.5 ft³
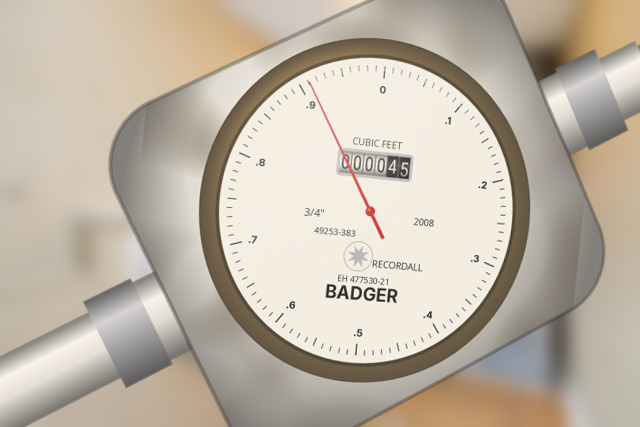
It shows 44.91 ft³
